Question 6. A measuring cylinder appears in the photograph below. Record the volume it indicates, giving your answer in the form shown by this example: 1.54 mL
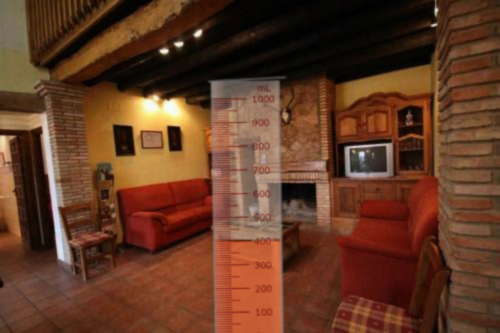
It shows 400 mL
